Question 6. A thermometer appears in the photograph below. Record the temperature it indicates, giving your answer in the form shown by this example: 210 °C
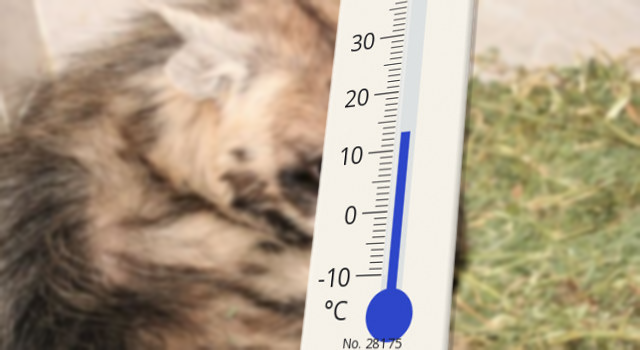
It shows 13 °C
